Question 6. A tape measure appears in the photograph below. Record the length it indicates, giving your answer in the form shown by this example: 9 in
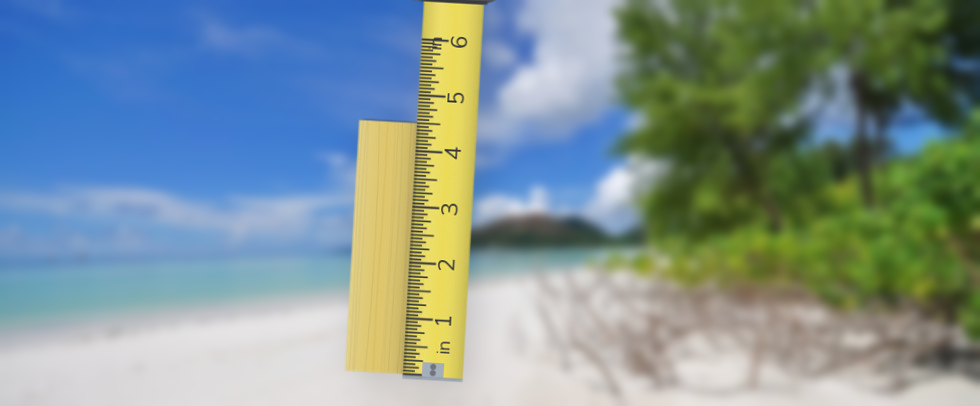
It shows 4.5 in
